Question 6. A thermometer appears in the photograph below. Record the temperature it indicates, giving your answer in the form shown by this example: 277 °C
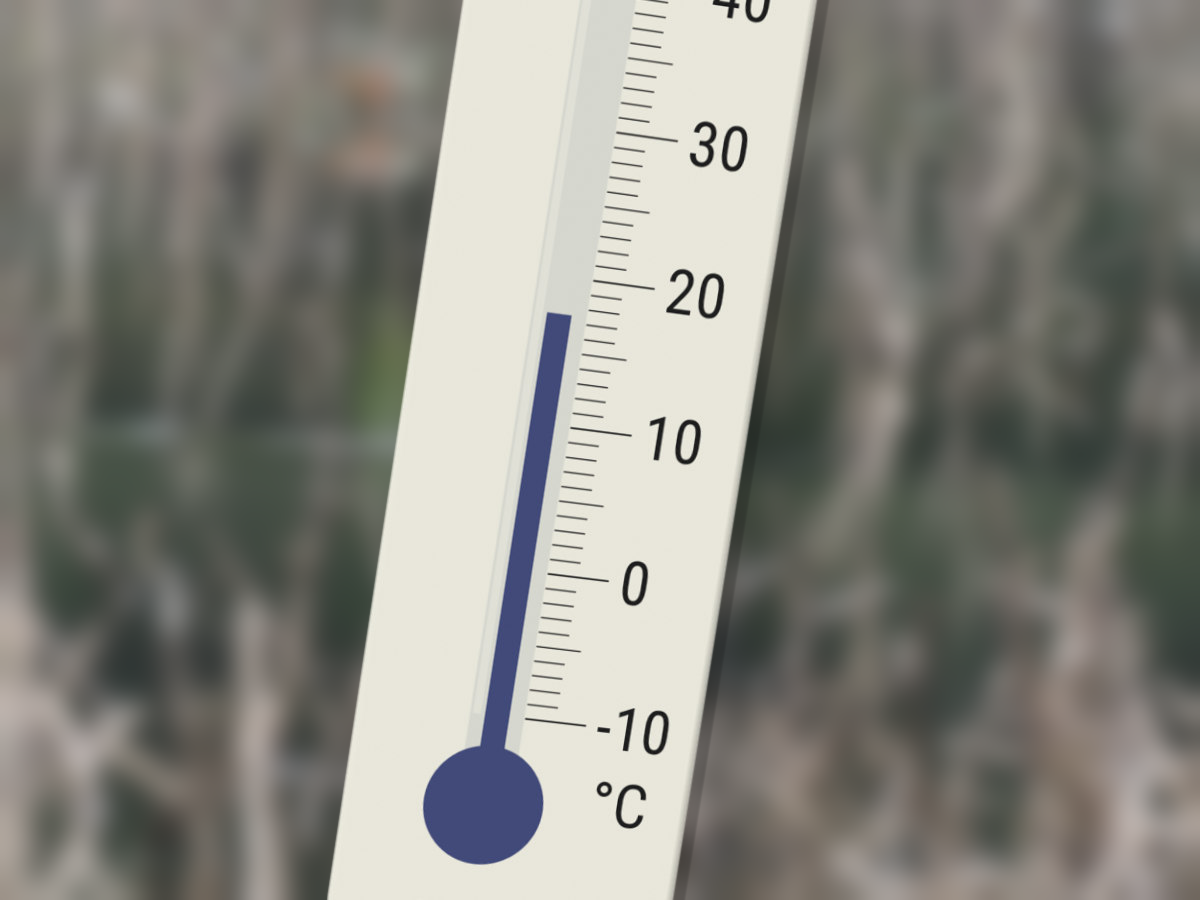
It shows 17.5 °C
